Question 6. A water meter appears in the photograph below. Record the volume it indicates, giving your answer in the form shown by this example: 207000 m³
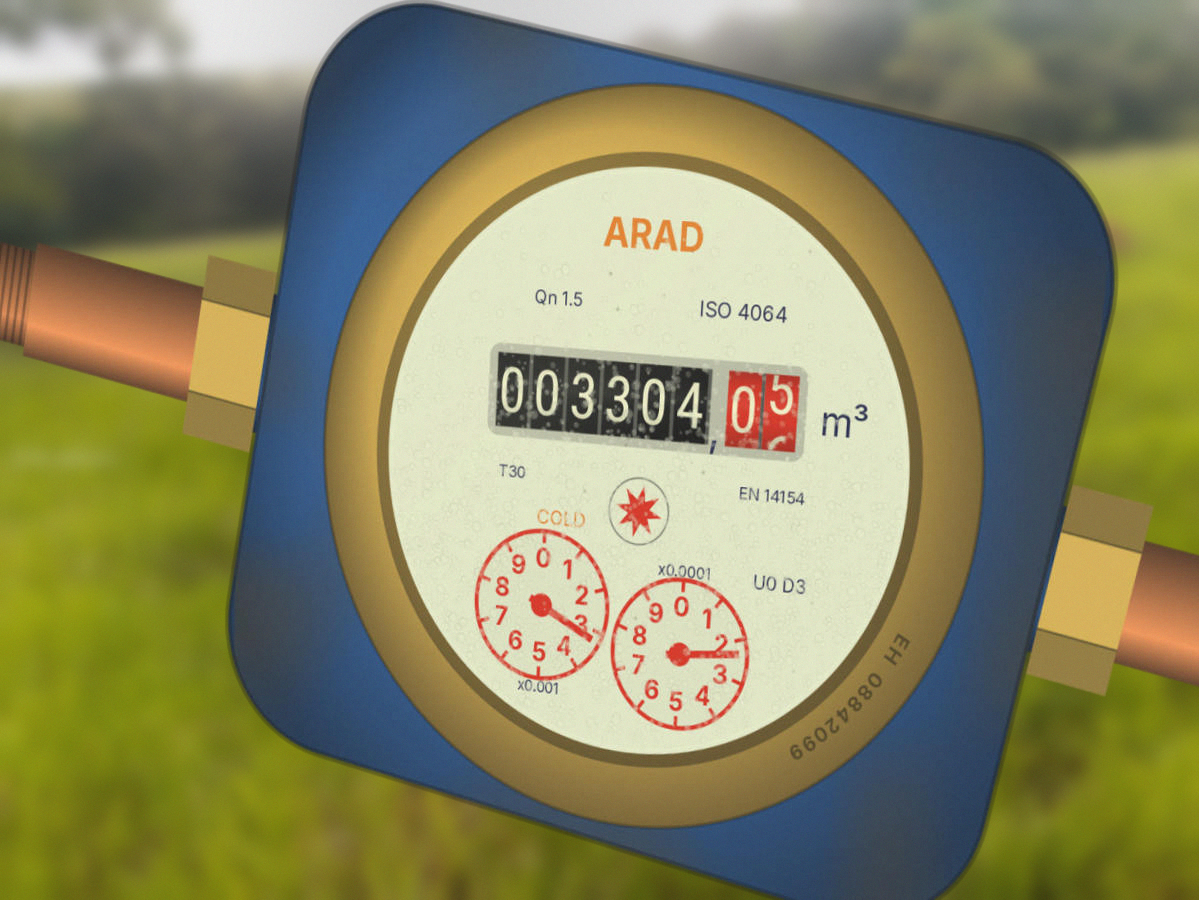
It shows 3304.0532 m³
